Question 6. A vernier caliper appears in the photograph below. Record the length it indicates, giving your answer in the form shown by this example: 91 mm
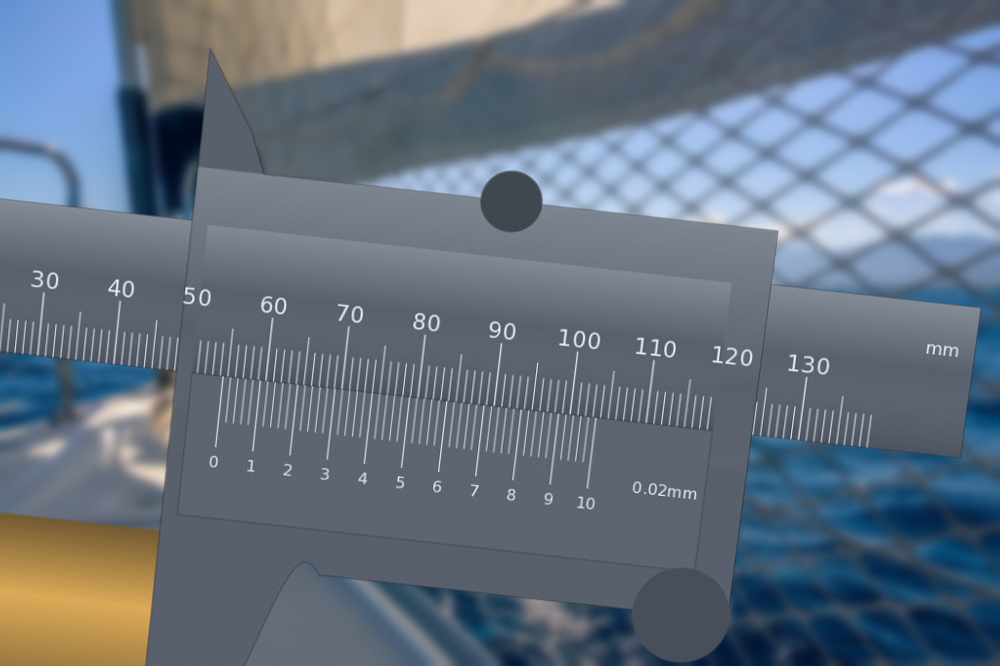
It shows 54.4 mm
